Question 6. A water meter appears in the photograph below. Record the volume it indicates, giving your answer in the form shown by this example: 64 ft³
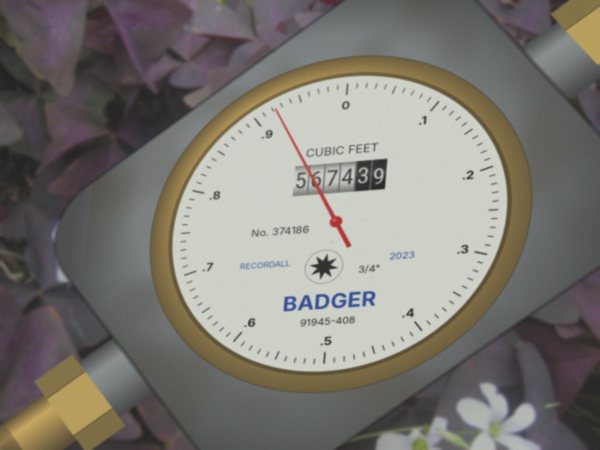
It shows 567438.92 ft³
